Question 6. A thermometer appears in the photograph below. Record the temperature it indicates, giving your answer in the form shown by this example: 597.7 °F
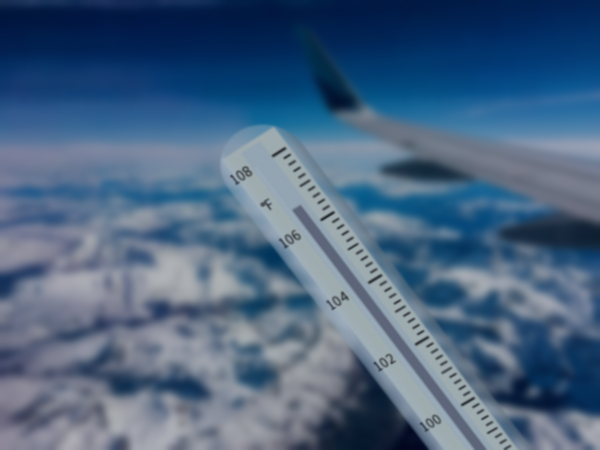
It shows 106.6 °F
